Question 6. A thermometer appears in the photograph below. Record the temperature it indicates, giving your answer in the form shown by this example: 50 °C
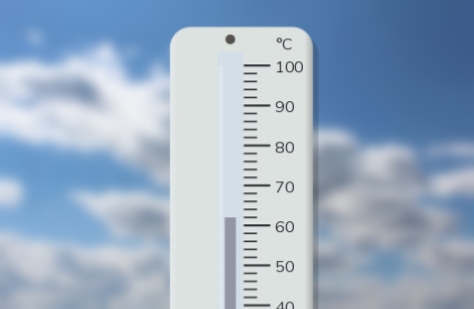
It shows 62 °C
